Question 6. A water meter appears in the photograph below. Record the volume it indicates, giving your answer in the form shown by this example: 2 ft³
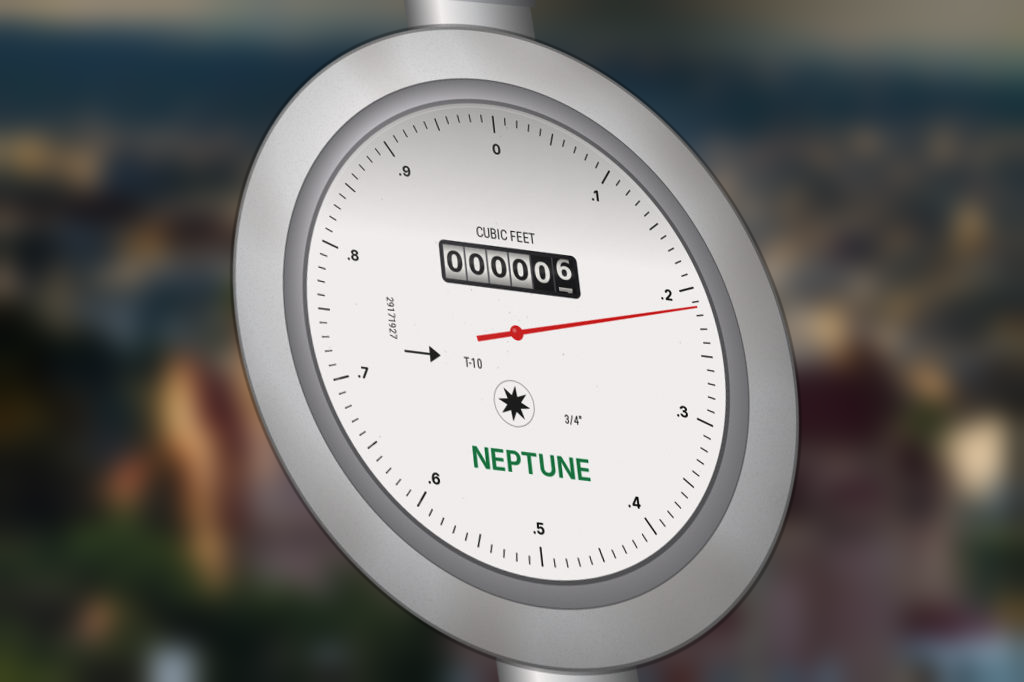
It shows 6.21 ft³
